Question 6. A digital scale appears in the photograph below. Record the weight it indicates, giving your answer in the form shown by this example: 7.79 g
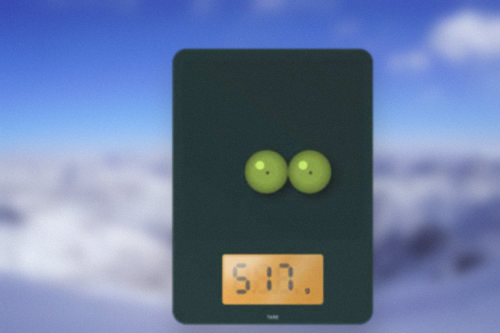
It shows 517 g
